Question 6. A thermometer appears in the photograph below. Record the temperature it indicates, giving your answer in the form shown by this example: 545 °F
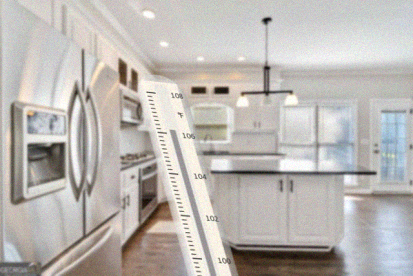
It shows 106.2 °F
